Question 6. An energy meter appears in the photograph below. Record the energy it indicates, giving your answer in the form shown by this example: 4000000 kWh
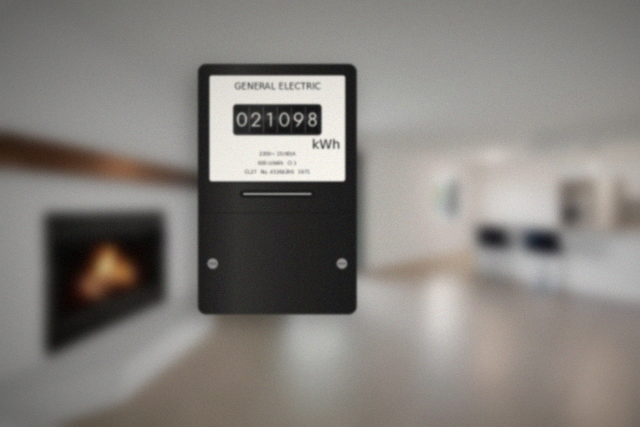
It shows 21098 kWh
